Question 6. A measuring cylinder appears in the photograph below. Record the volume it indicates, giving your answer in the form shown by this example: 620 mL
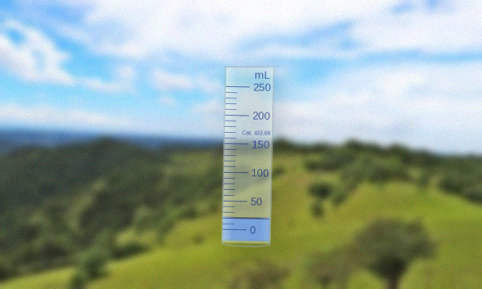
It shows 20 mL
